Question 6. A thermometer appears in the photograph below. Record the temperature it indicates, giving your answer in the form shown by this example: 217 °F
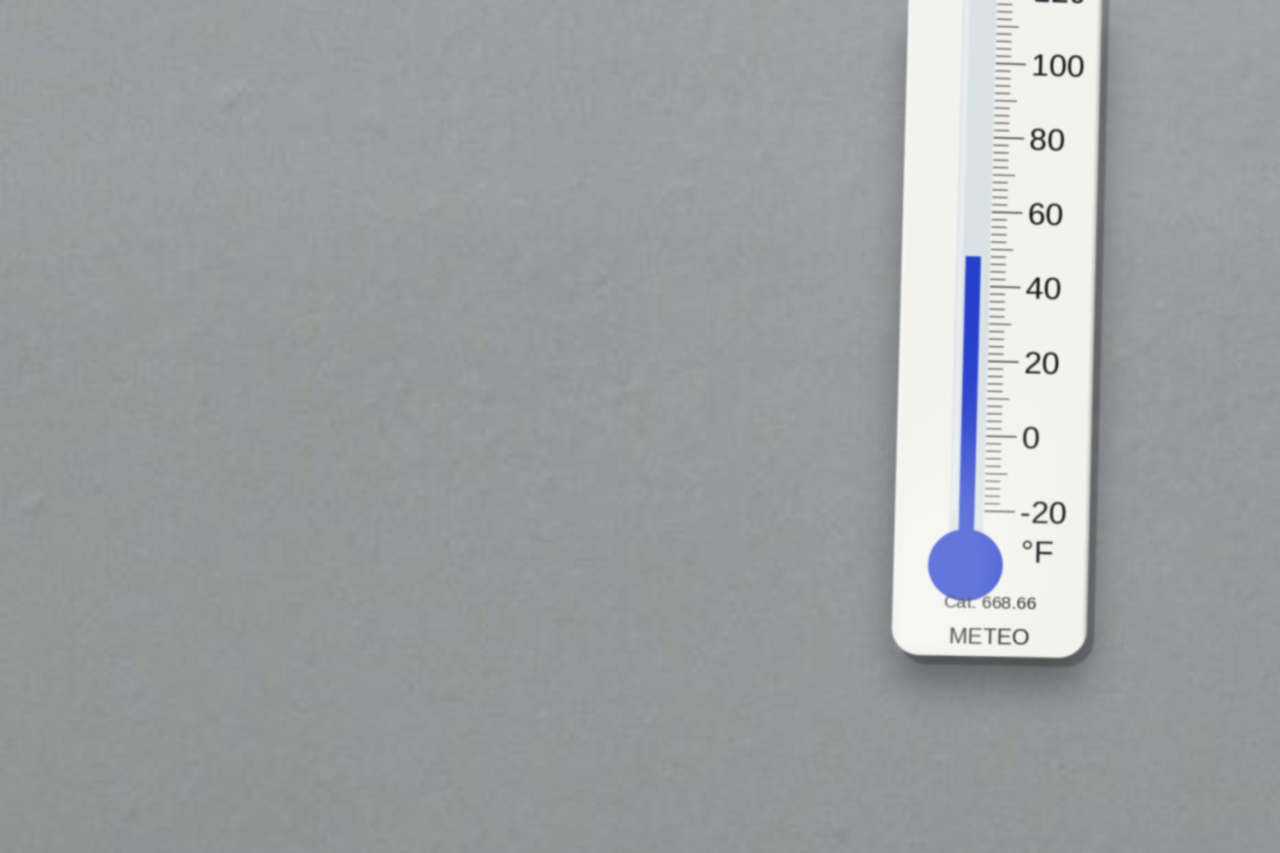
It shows 48 °F
